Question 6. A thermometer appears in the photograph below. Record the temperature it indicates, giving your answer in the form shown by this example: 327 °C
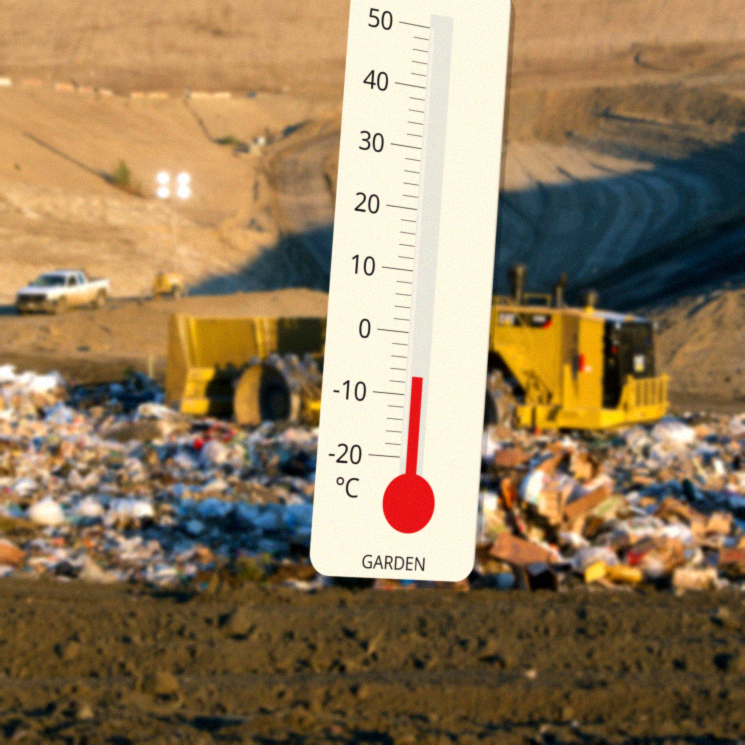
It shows -7 °C
